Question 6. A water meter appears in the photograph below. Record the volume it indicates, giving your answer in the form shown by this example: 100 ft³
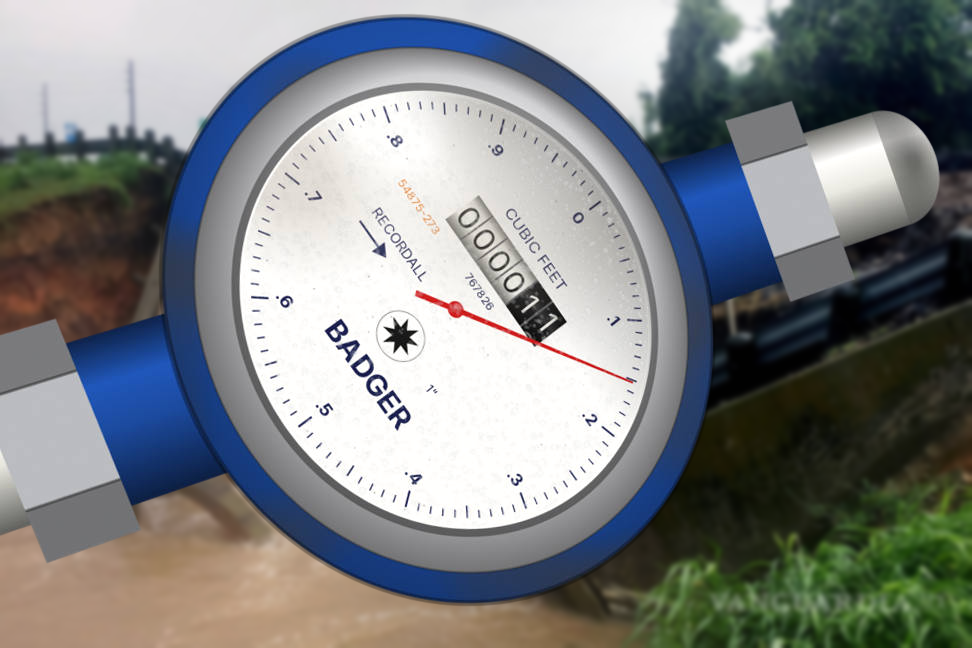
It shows 11.15 ft³
